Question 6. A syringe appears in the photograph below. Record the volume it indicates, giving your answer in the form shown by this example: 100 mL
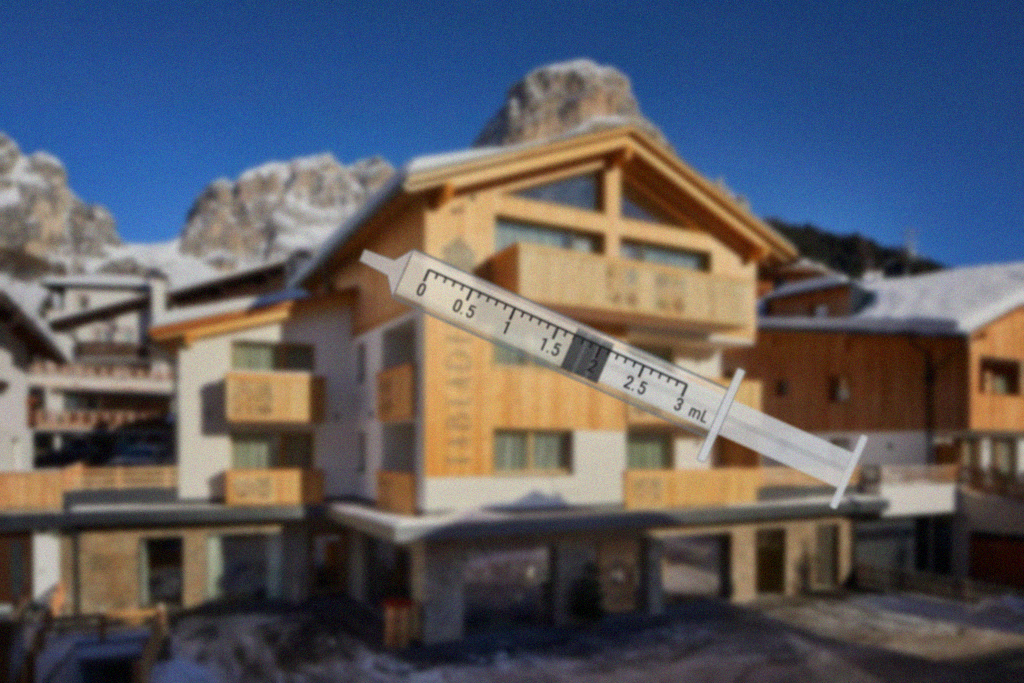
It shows 1.7 mL
